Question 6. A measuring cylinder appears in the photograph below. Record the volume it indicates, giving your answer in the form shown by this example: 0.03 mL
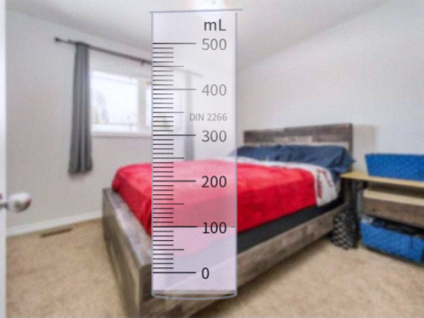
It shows 100 mL
